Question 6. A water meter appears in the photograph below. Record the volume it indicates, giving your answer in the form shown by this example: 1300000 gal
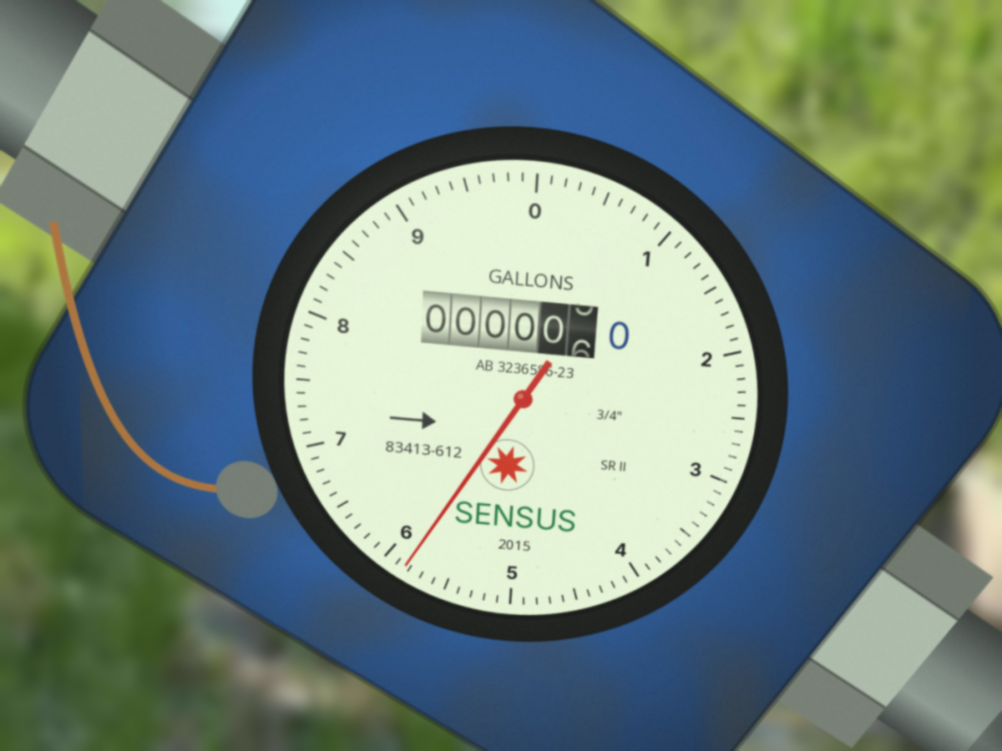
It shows 55.8 gal
